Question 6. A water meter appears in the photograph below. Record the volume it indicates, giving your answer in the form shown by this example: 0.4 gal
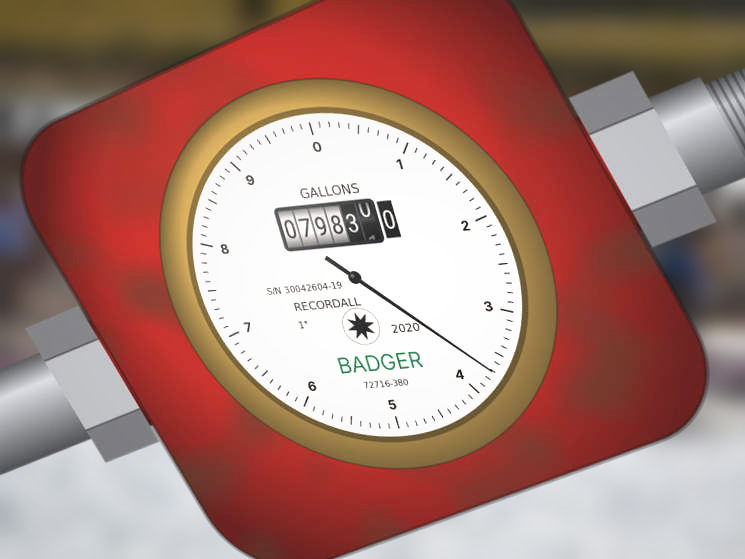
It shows 798303.7 gal
